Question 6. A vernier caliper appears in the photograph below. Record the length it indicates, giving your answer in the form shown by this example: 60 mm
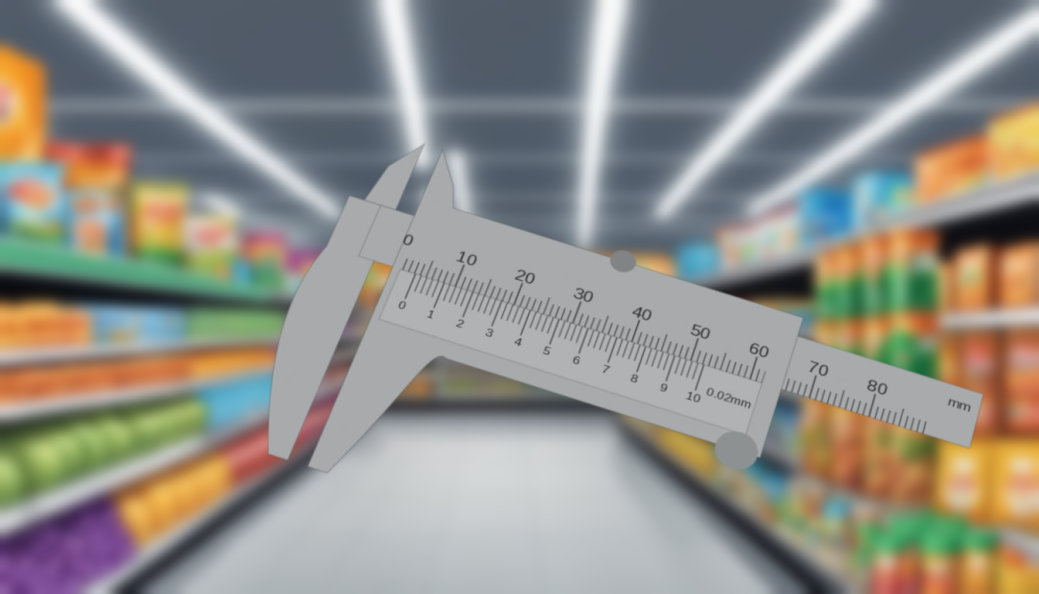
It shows 3.2 mm
